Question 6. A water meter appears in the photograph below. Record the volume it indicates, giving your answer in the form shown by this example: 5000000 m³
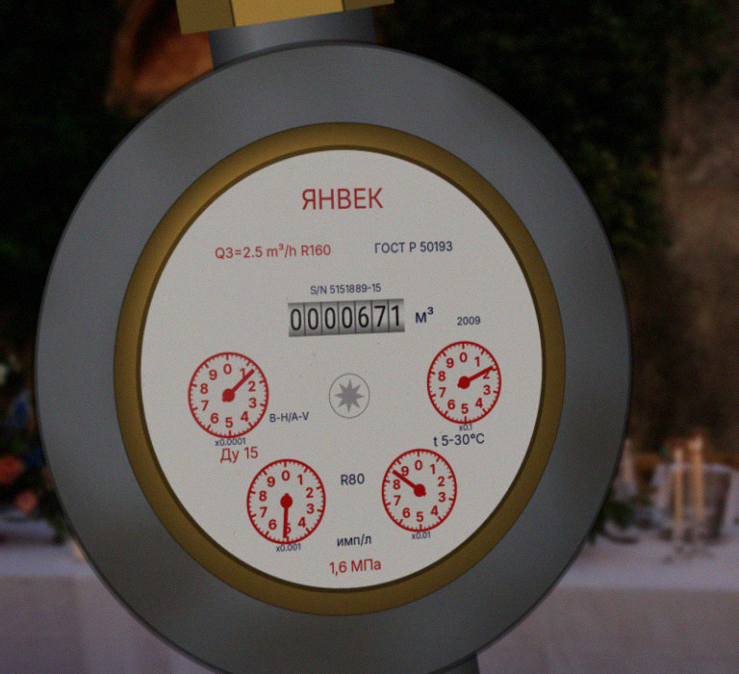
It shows 671.1851 m³
